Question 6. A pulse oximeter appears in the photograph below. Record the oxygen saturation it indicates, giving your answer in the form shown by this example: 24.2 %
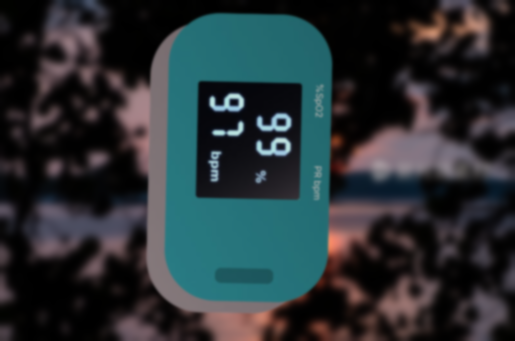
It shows 99 %
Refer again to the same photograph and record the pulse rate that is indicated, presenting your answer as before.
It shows 97 bpm
